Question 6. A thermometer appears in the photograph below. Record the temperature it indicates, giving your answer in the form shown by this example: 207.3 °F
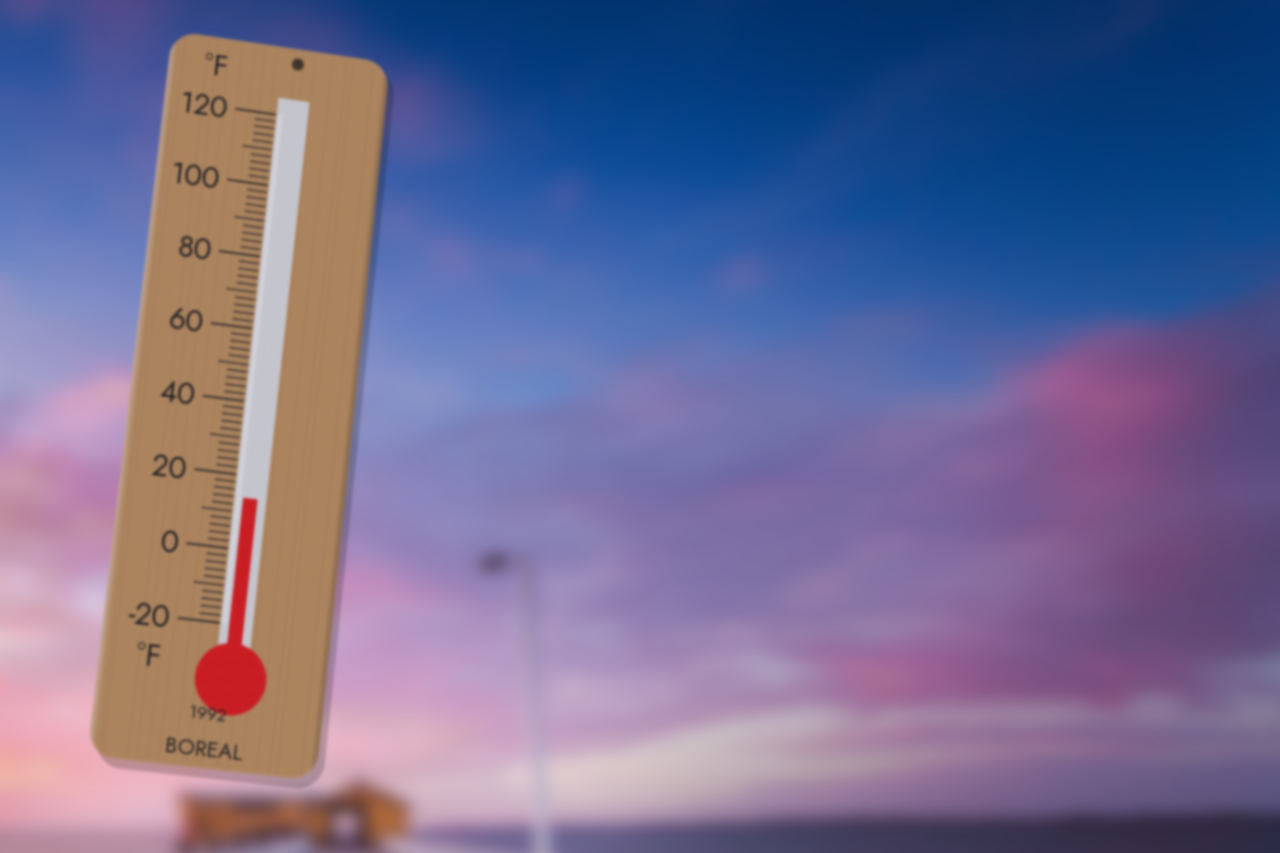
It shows 14 °F
